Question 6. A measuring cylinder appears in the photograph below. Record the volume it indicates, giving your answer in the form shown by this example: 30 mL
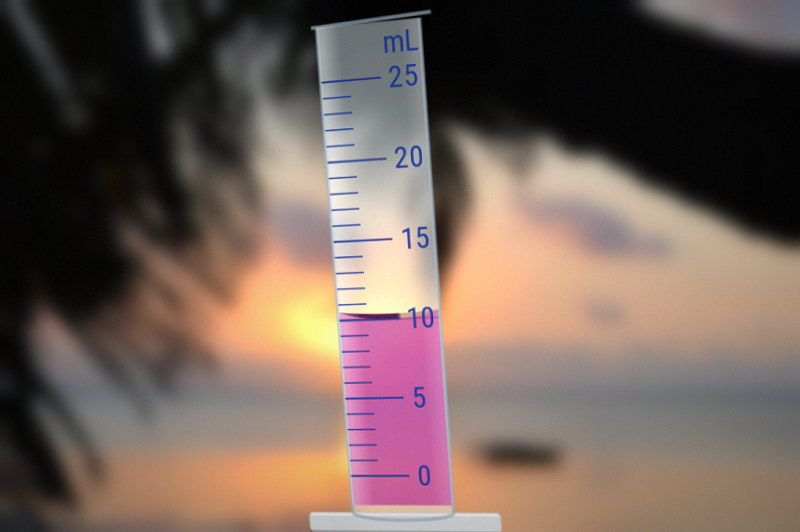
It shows 10 mL
